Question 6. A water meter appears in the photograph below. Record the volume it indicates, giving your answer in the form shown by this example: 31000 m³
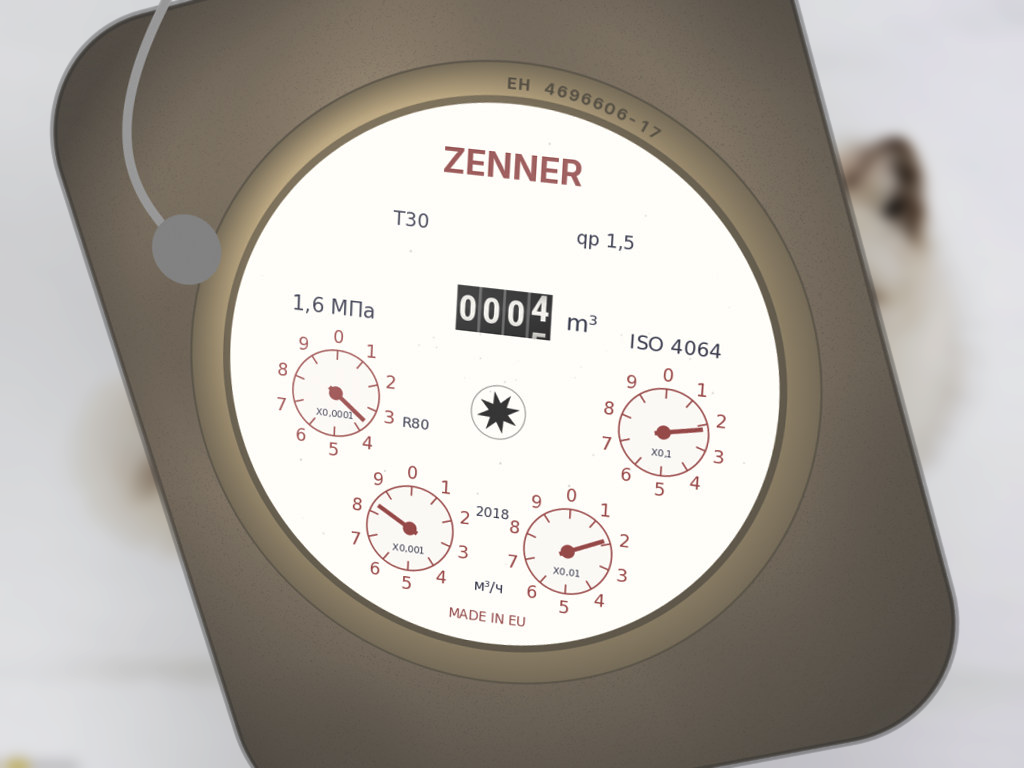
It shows 4.2183 m³
